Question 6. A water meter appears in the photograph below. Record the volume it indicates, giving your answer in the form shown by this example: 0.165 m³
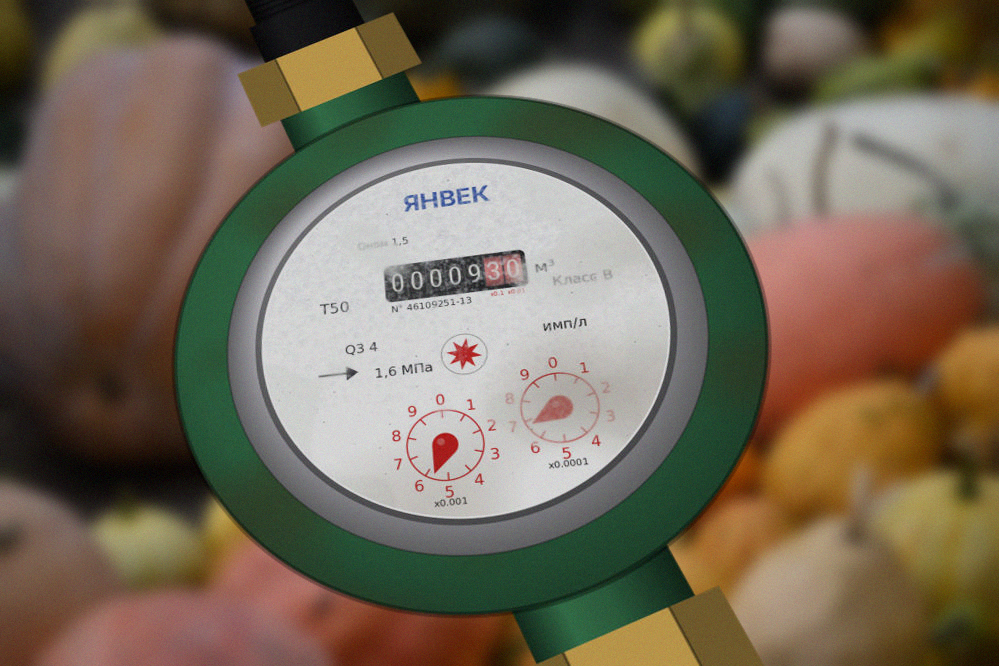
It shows 9.3056 m³
